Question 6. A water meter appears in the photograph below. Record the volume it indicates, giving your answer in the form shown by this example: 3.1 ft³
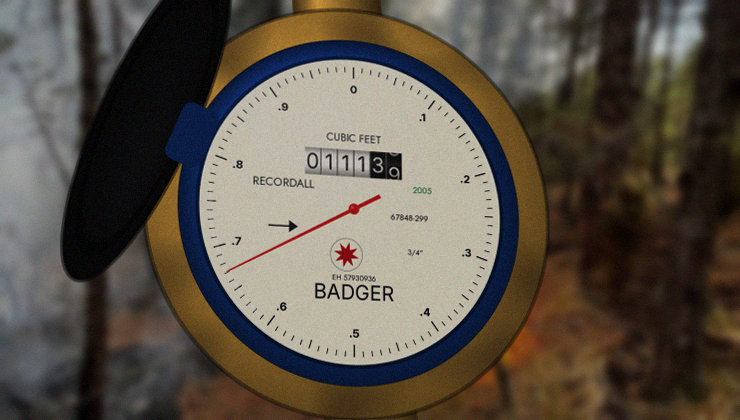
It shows 11138.67 ft³
